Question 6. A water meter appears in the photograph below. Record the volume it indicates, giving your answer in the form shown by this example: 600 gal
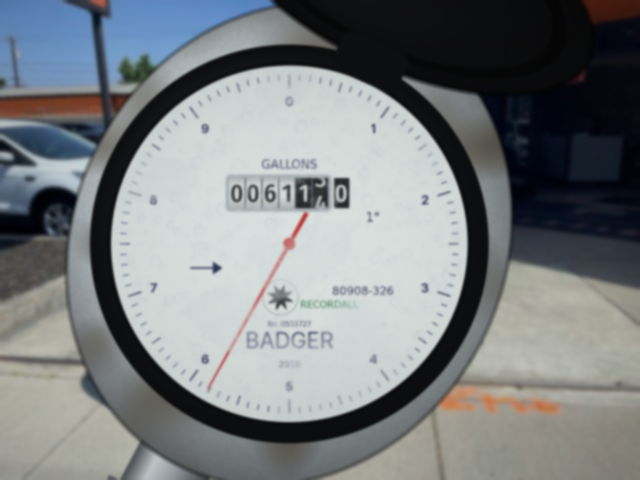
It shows 61135.8 gal
